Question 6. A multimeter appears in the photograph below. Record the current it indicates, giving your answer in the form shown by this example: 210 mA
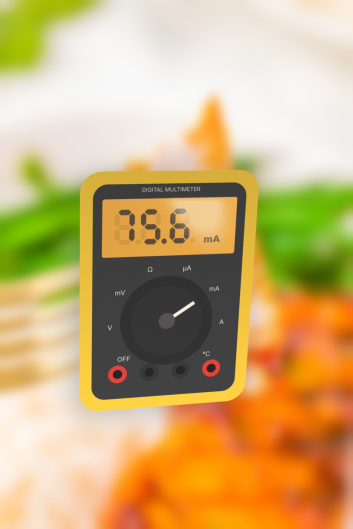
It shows 75.6 mA
